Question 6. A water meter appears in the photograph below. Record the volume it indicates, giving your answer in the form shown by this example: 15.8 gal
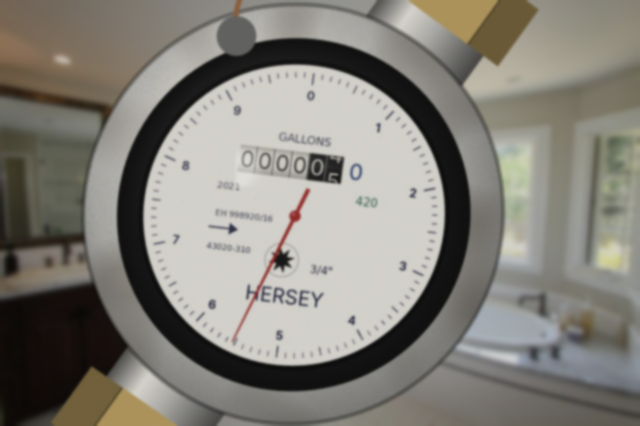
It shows 45.5 gal
